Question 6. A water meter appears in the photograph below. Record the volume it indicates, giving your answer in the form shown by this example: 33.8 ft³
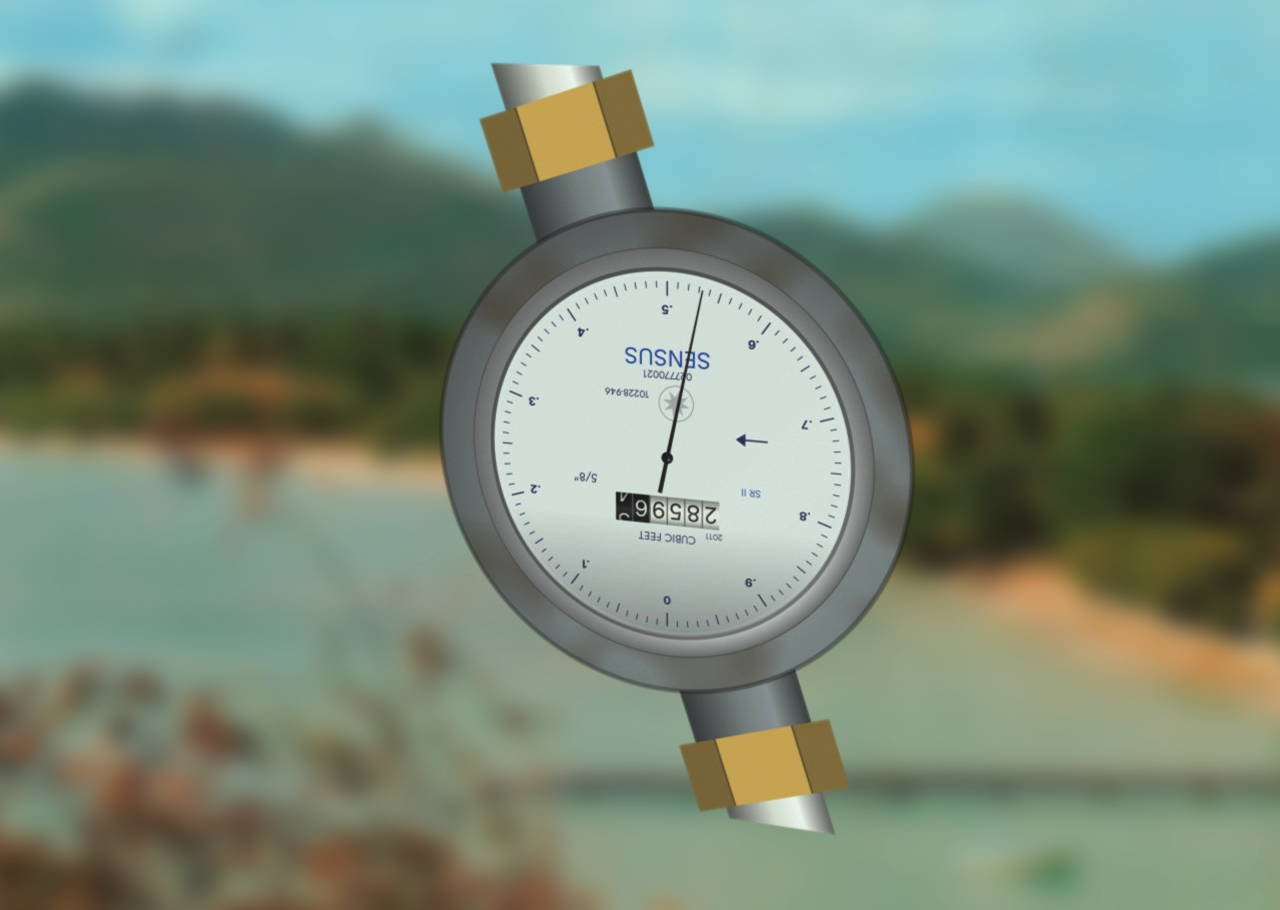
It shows 285963.53 ft³
